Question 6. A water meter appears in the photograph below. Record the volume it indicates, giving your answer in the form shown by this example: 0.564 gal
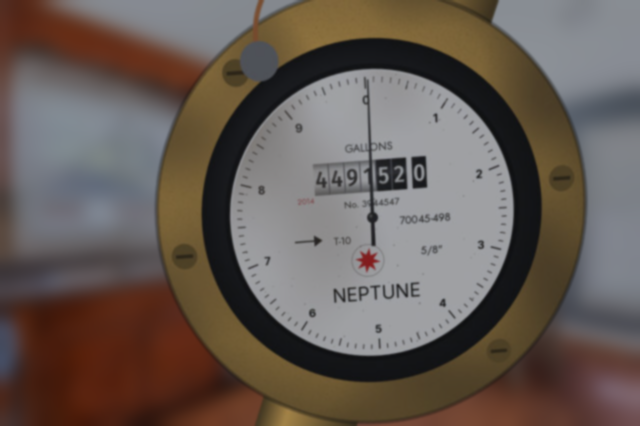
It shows 4491520.0 gal
